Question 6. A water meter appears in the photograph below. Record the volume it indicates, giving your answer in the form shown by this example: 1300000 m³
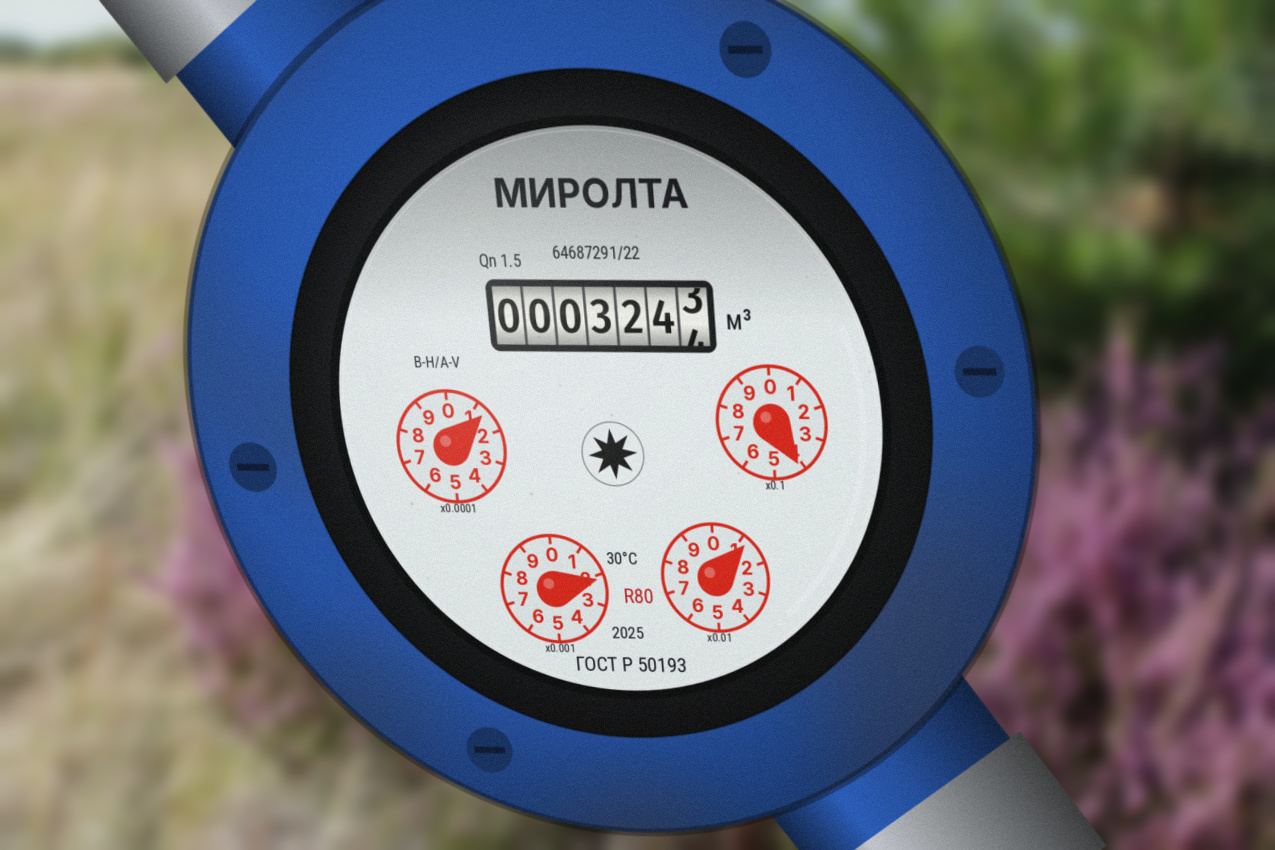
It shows 3243.4121 m³
